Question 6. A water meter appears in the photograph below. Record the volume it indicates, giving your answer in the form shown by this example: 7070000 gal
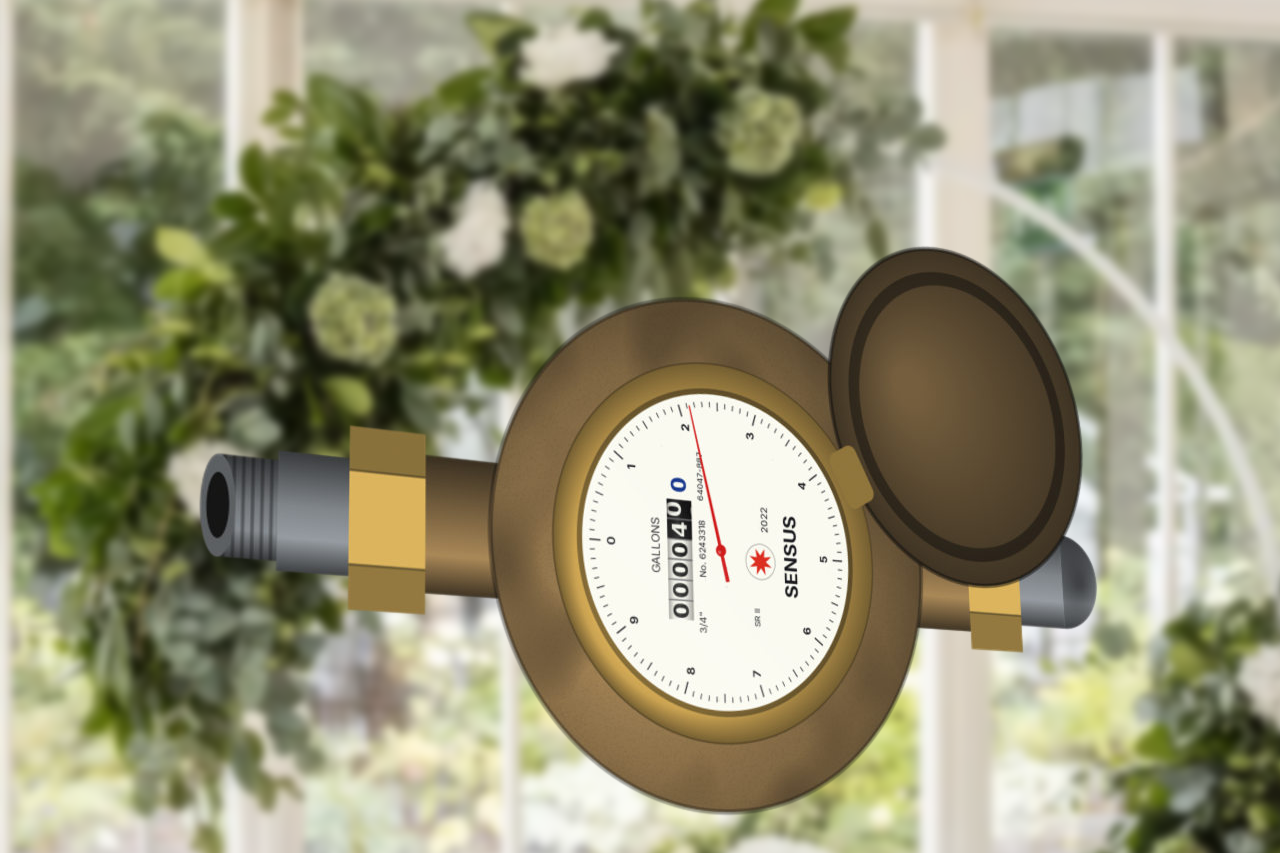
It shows 402.1 gal
